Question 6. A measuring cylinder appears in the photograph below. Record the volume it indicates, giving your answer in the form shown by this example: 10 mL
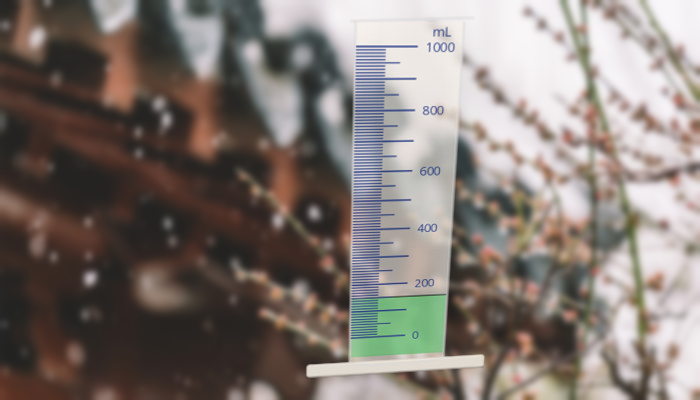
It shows 150 mL
